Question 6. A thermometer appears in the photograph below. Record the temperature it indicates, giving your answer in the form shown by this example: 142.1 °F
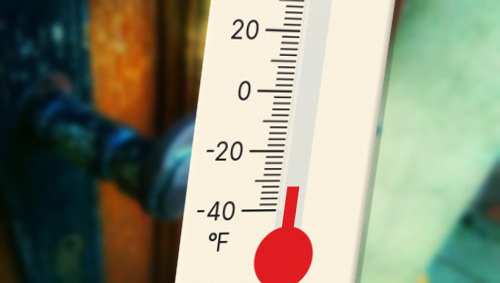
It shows -32 °F
